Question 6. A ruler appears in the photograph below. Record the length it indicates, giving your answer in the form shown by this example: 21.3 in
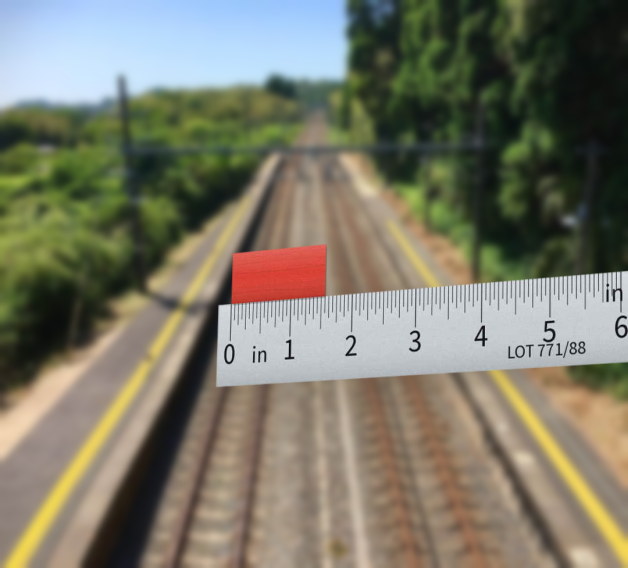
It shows 1.5625 in
